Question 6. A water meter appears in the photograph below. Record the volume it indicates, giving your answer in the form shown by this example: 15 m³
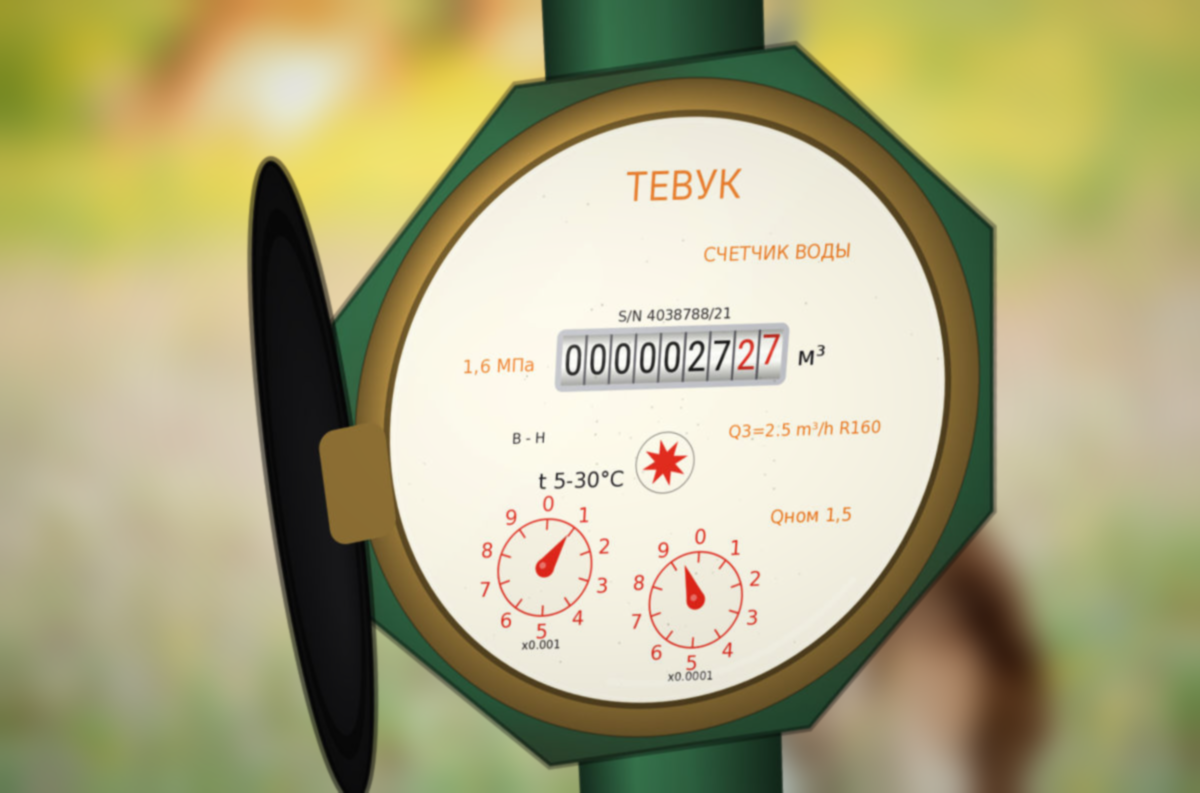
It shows 27.2709 m³
